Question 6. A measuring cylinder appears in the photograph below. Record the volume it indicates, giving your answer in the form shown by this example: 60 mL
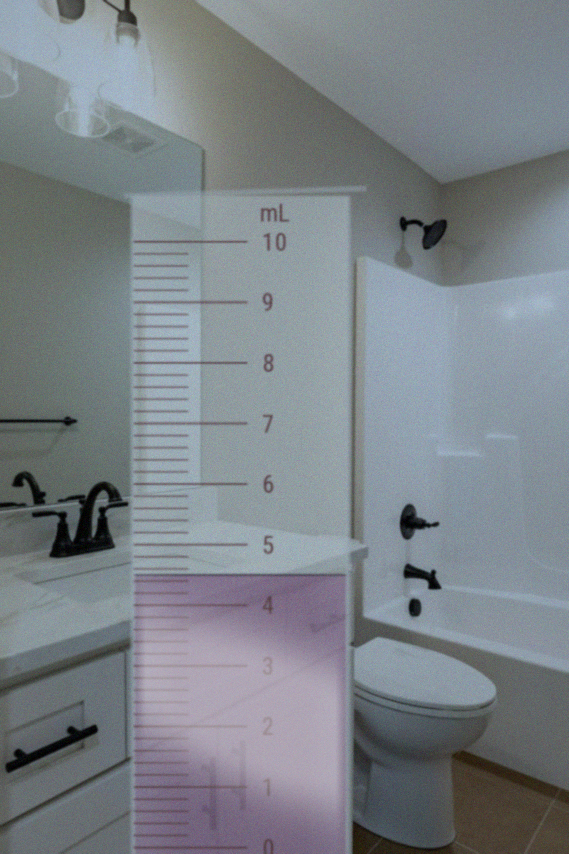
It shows 4.5 mL
